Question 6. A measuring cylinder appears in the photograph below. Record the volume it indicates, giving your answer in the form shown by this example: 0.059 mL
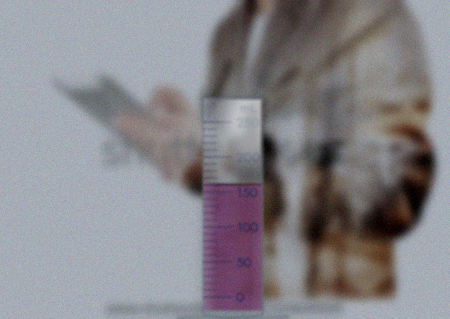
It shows 160 mL
